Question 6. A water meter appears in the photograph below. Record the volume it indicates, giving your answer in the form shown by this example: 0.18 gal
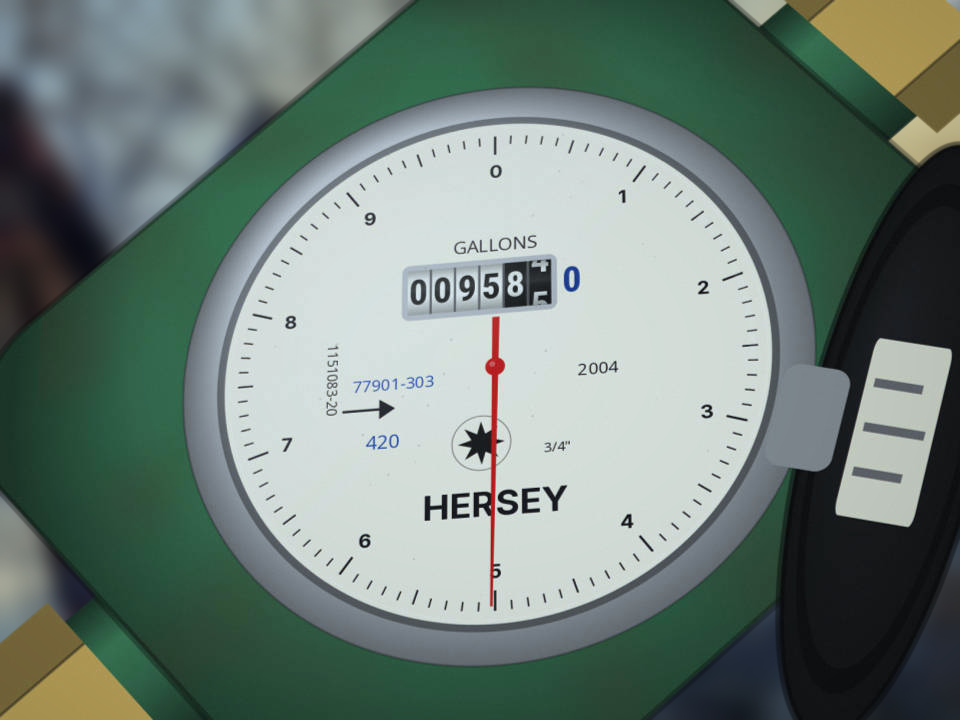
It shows 95845.0 gal
